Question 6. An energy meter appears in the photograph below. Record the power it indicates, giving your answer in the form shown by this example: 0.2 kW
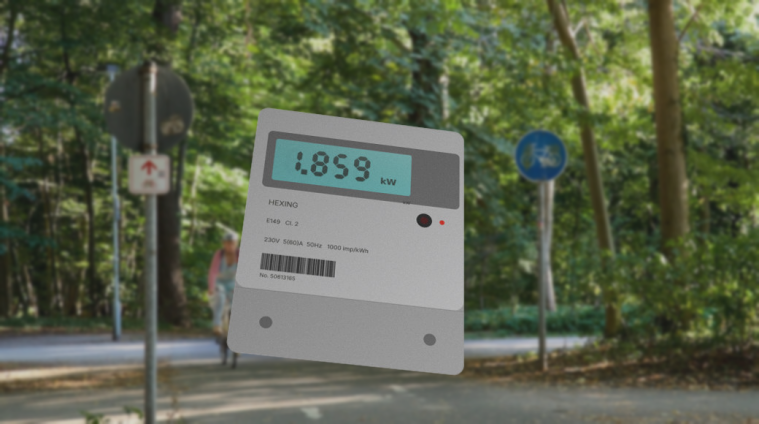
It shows 1.859 kW
